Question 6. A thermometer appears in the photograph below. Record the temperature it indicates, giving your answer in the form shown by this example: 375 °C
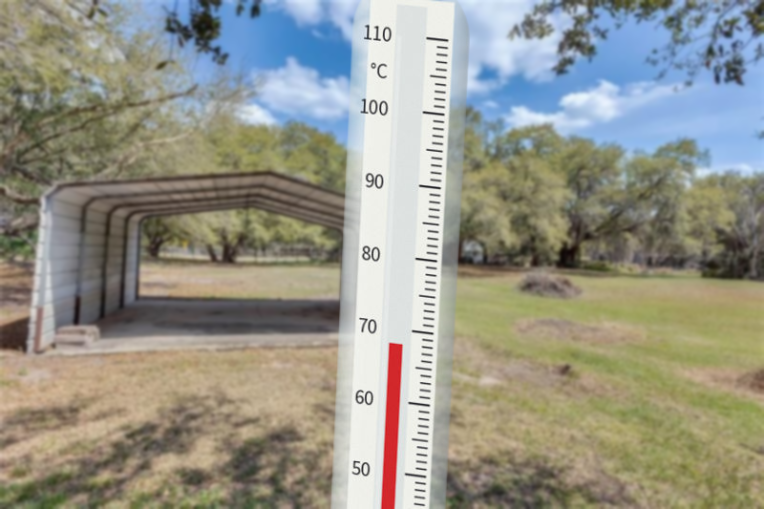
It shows 68 °C
